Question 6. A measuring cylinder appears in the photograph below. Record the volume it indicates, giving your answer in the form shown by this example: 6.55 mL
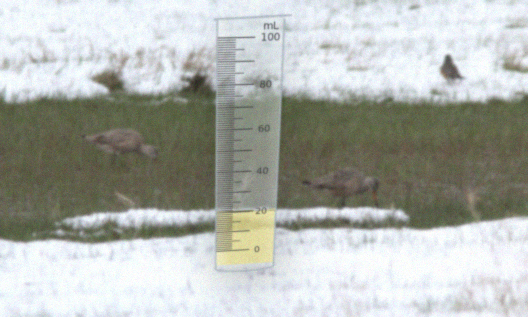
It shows 20 mL
